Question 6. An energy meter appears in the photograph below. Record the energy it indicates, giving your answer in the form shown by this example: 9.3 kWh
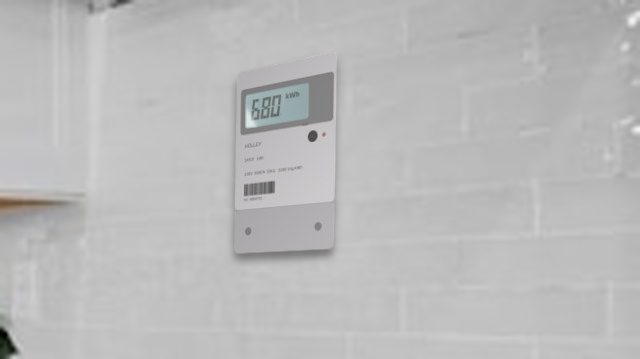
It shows 680 kWh
